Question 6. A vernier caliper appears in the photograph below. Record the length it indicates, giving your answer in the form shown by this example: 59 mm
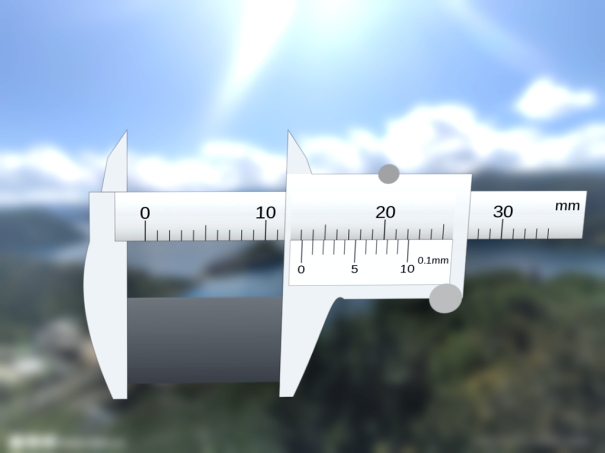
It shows 13.1 mm
